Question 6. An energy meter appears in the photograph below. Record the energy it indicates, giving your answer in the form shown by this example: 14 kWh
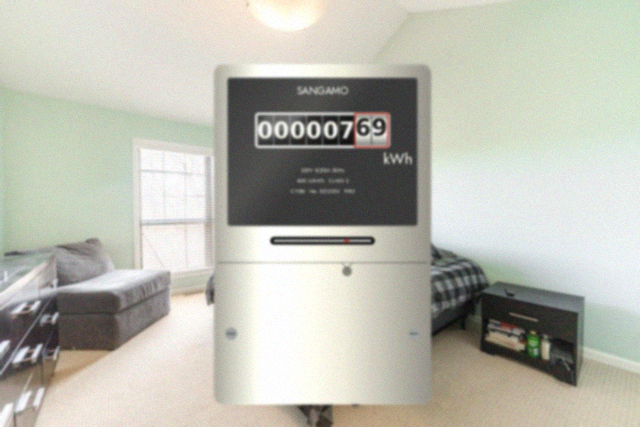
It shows 7.69 kWh
